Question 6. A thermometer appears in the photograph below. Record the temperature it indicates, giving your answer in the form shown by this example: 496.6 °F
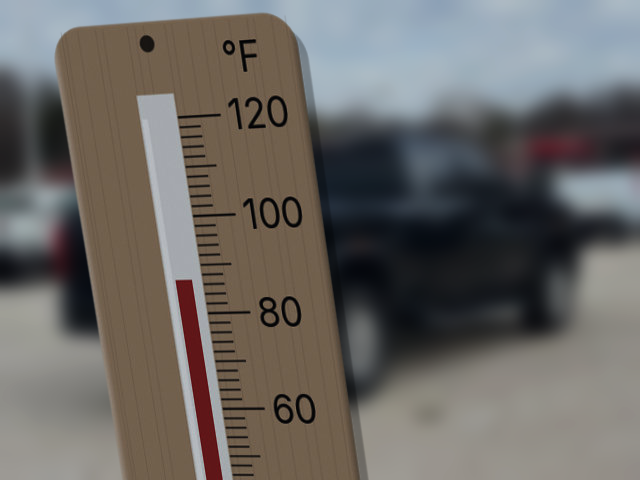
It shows 87 °F
